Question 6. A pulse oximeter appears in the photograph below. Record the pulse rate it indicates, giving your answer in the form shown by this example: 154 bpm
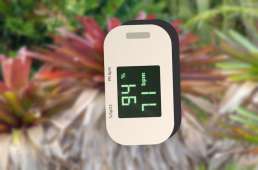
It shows 71 bpm
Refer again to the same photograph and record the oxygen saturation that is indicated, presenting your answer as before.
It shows 94 %
